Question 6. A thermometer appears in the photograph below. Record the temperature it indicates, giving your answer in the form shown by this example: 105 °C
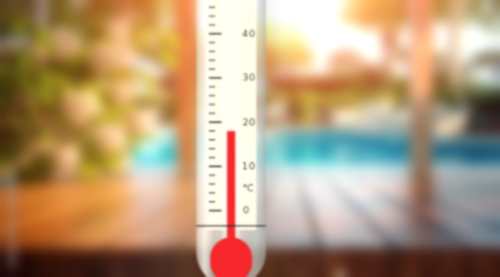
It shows 18 °C
